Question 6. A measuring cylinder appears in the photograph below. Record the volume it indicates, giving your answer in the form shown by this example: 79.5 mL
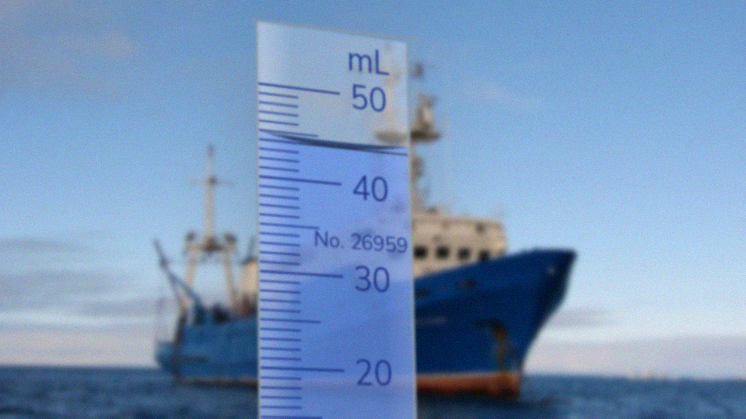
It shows 44 mL
